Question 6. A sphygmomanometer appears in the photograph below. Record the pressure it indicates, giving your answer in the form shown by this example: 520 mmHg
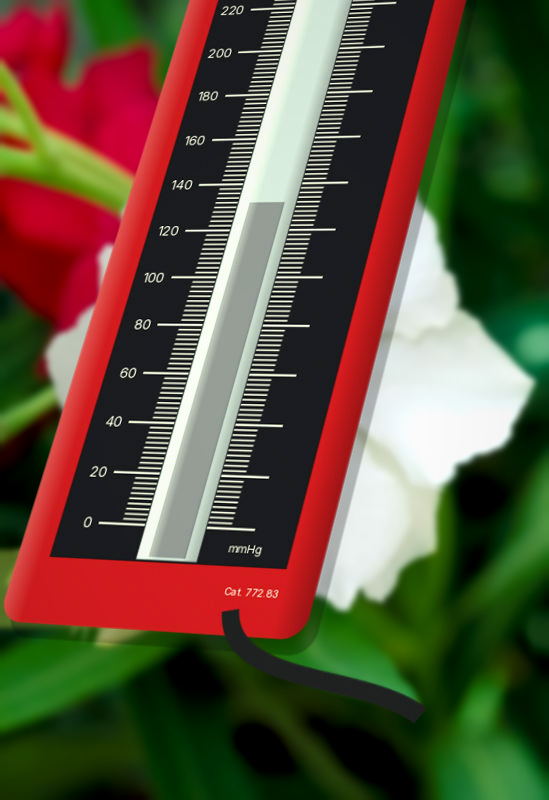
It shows 132 mmHg
